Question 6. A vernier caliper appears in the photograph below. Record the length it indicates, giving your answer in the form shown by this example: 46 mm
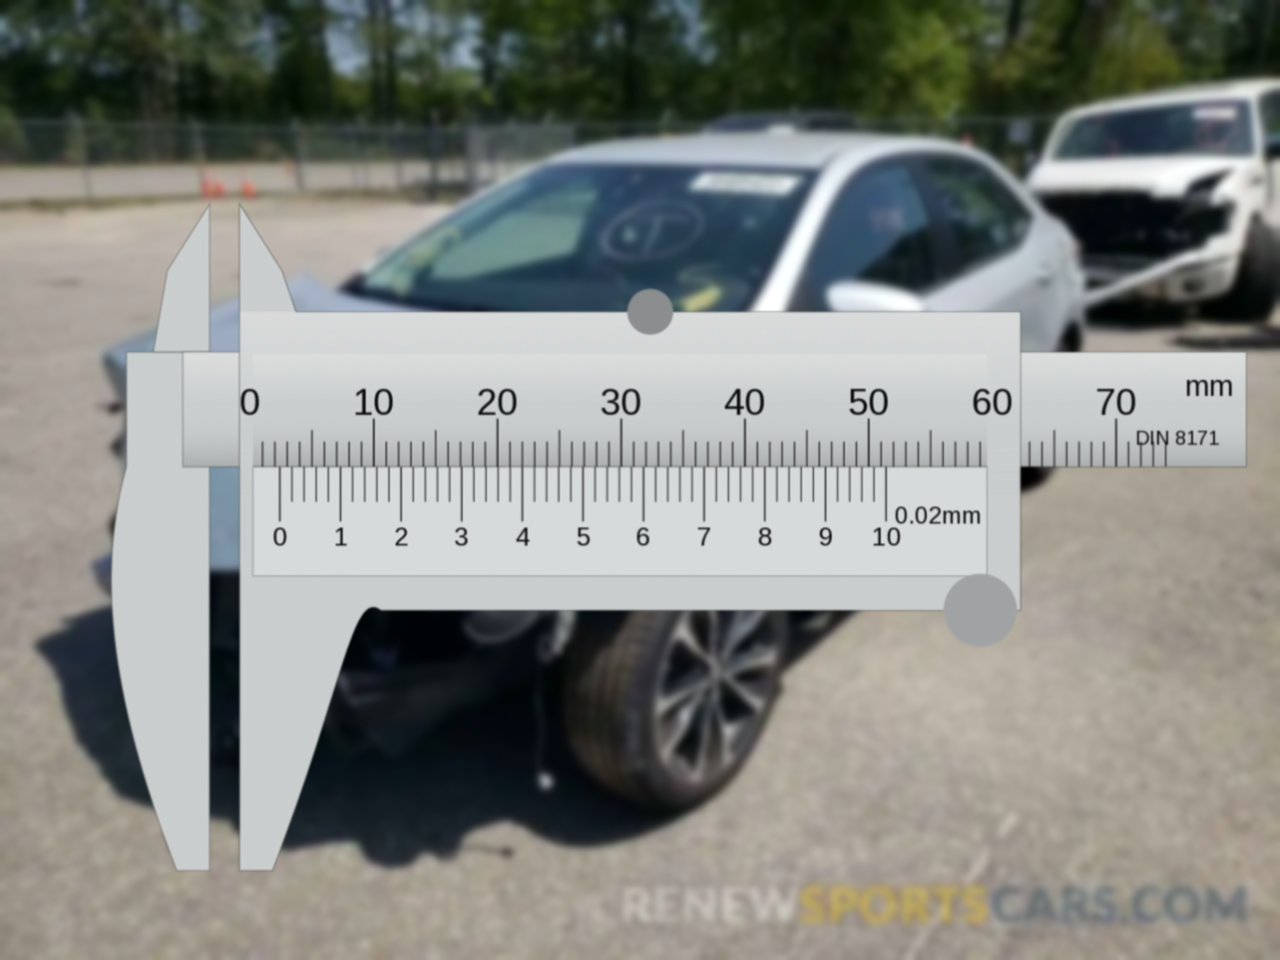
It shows 2.4 mm
